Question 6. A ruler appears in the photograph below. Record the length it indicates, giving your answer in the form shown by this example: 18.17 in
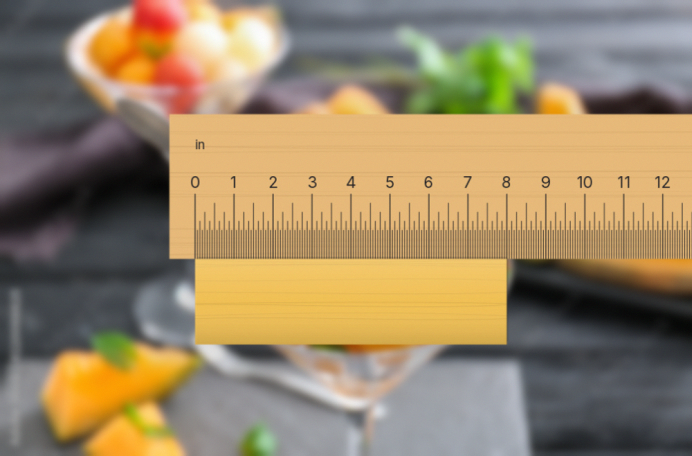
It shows 8 in
